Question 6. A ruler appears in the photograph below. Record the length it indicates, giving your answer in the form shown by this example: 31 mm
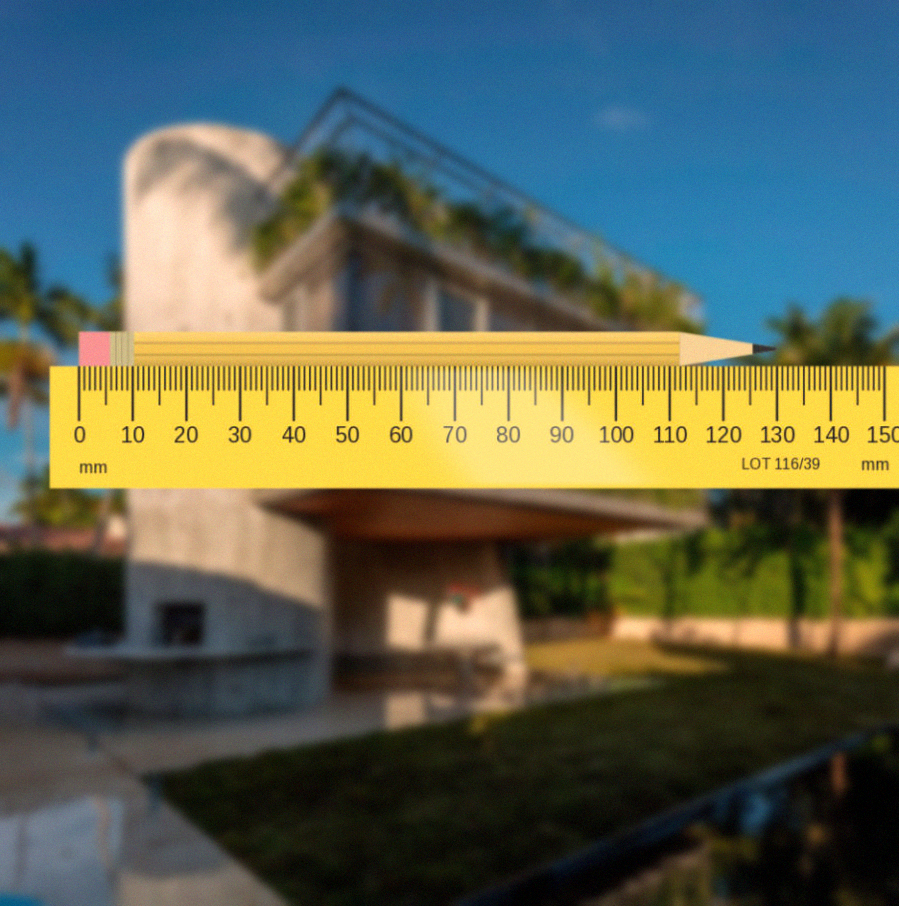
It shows 130 mm
